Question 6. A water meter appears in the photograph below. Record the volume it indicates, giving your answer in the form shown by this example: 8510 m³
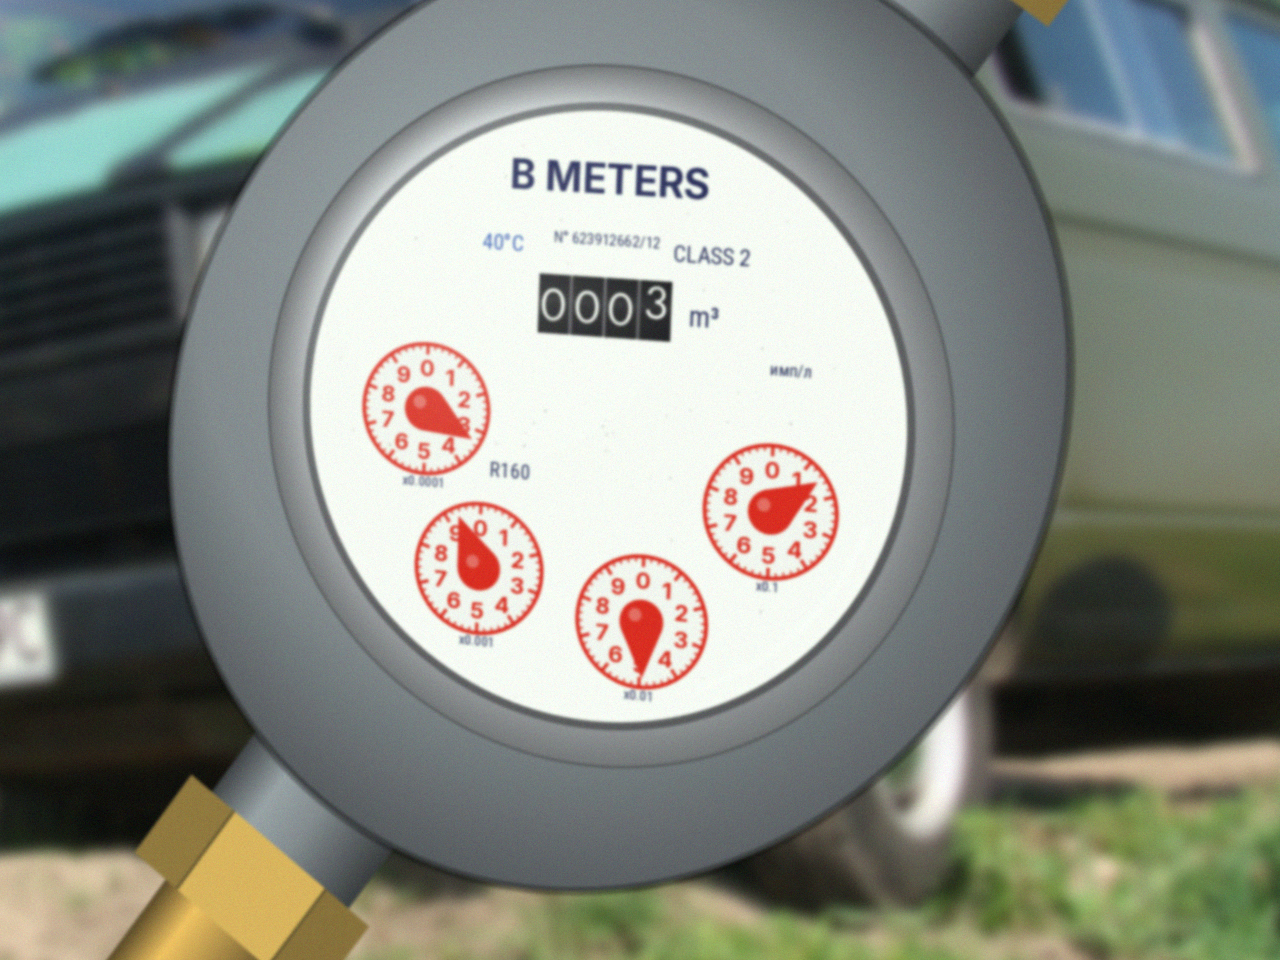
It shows 3.1493 m³
